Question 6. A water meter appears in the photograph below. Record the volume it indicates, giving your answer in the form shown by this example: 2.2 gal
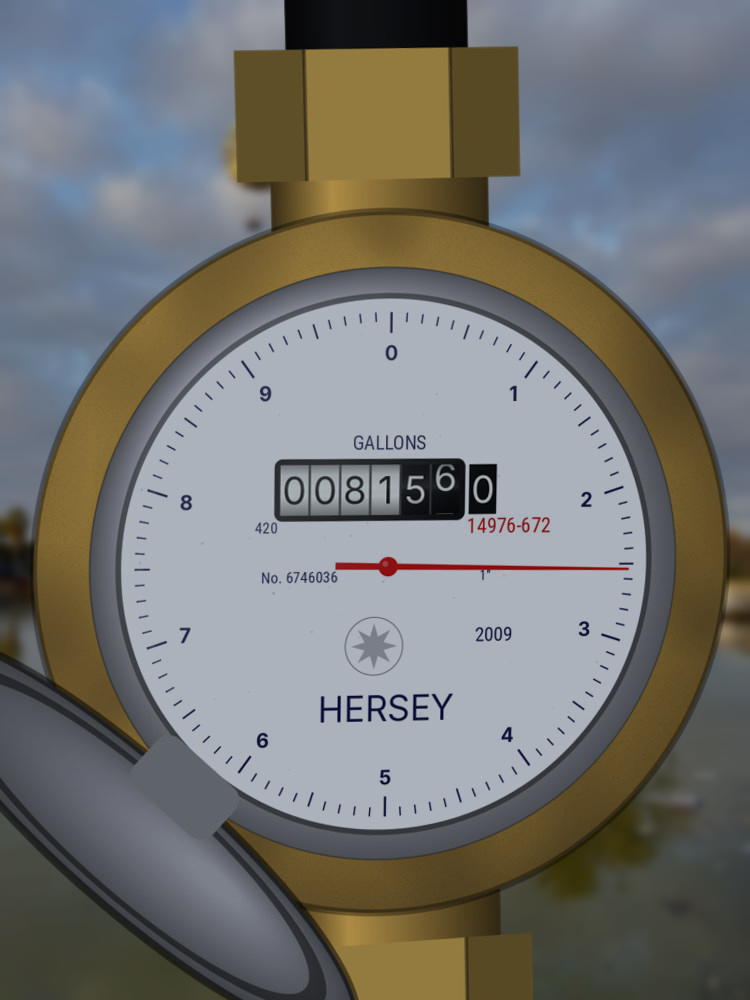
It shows 81562.5 gal
